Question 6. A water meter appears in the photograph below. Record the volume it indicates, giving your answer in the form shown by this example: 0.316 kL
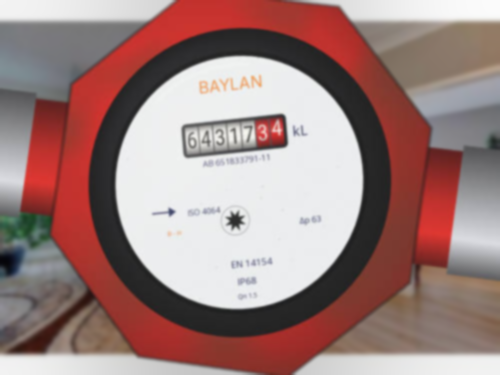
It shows 64317.34 kL
